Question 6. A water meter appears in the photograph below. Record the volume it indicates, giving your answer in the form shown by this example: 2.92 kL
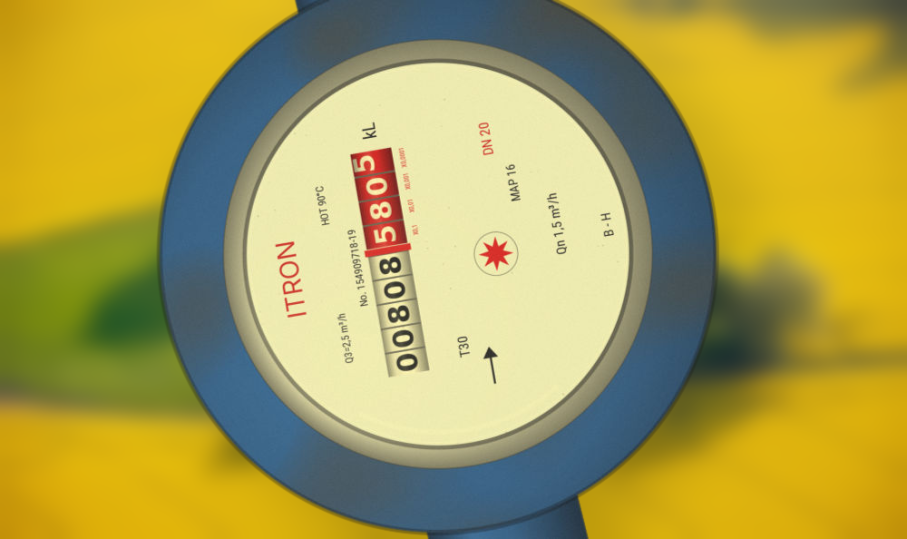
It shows 808.5805 kL
